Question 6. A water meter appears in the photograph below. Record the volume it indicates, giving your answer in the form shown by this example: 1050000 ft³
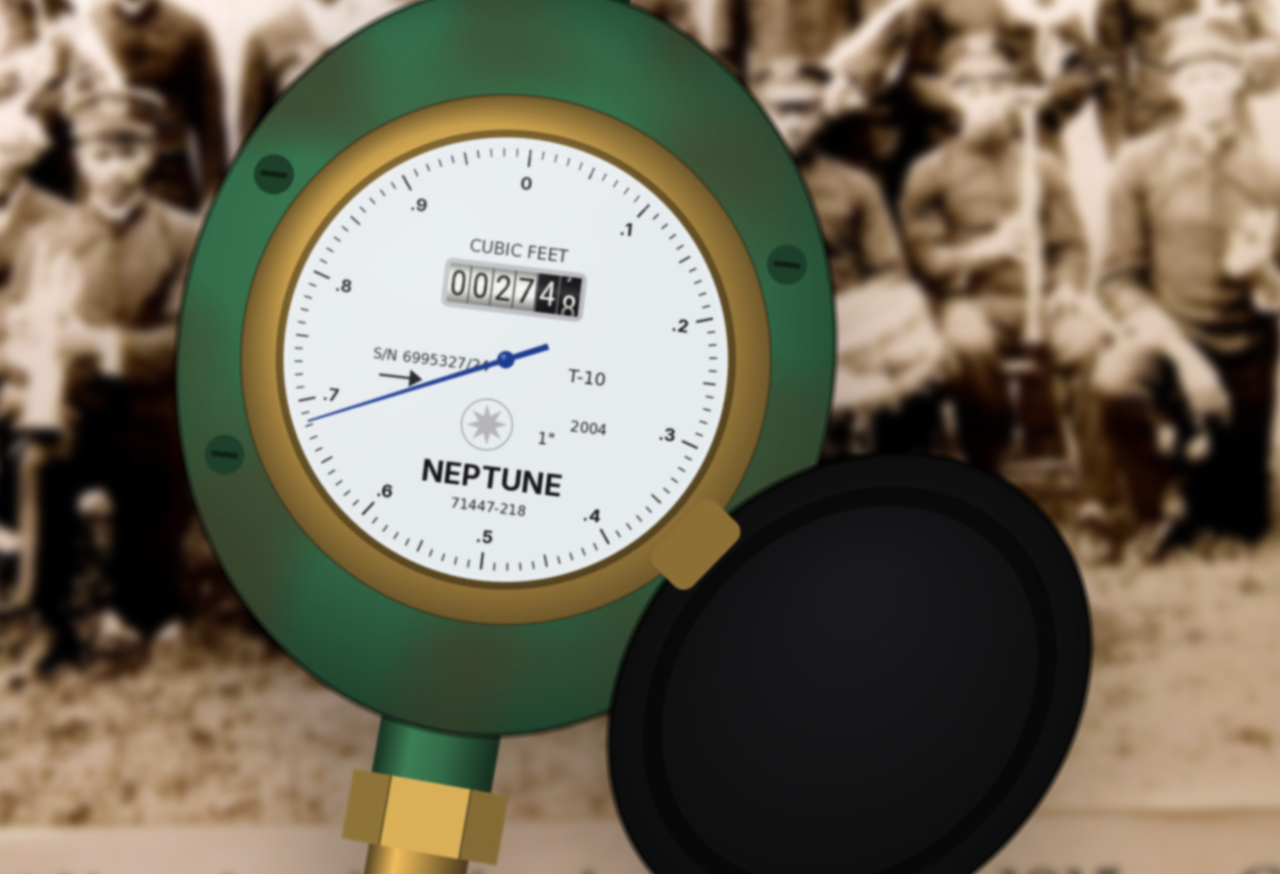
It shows 2747.68 ft³
